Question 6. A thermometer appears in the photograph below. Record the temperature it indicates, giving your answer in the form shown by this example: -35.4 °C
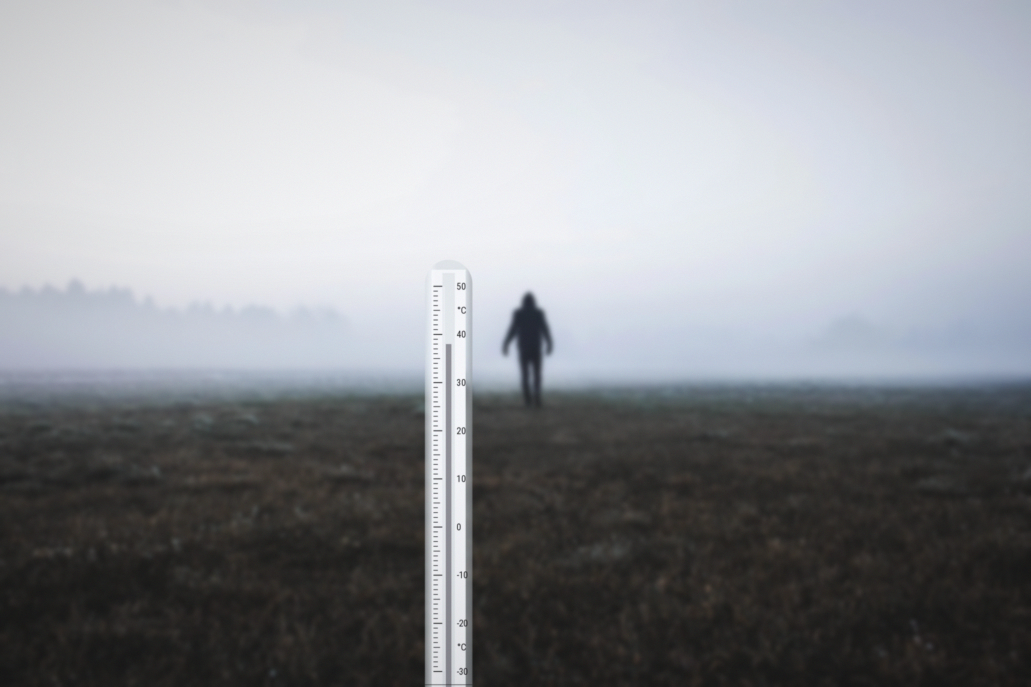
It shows 38 °C
